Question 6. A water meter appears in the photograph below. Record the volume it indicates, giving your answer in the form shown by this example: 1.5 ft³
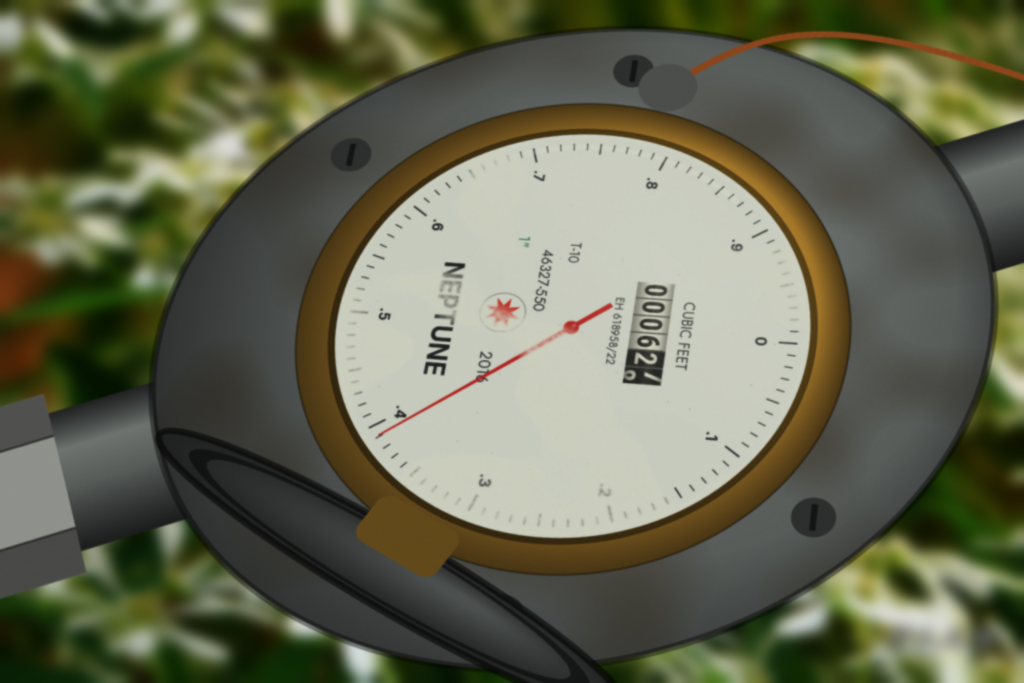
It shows 627.39 ft³
